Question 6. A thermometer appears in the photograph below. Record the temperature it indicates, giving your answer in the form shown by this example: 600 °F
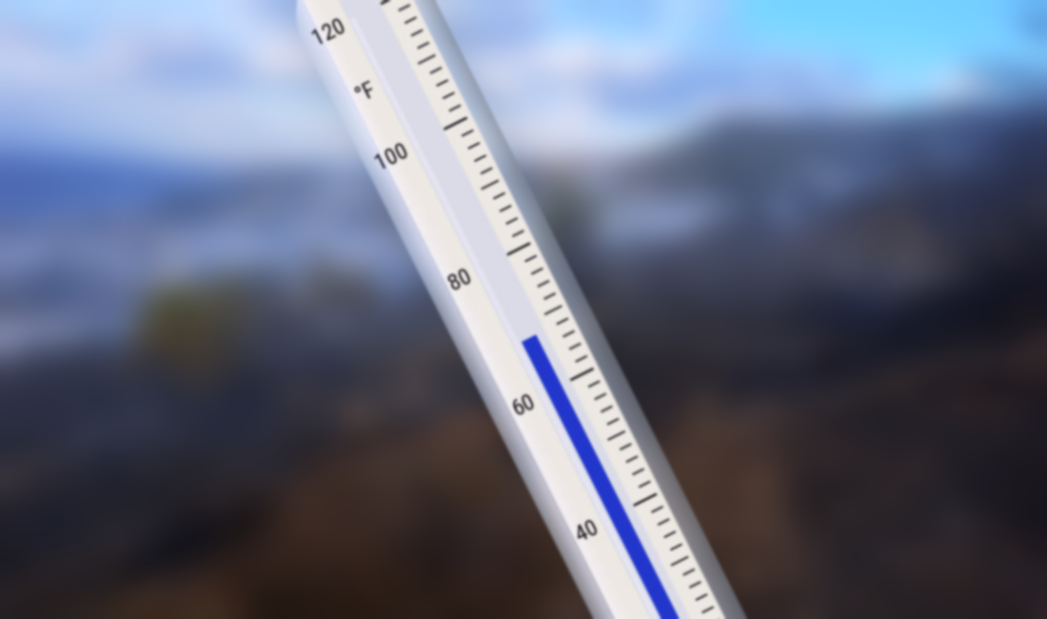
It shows 68 °F
